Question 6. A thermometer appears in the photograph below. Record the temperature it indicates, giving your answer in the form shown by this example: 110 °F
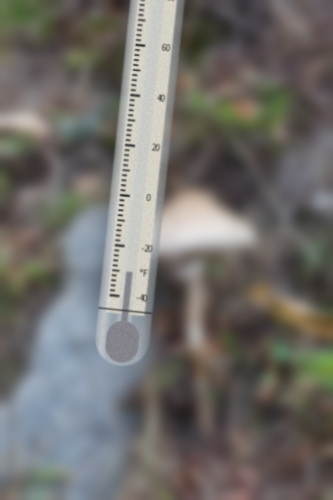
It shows -30 °F
